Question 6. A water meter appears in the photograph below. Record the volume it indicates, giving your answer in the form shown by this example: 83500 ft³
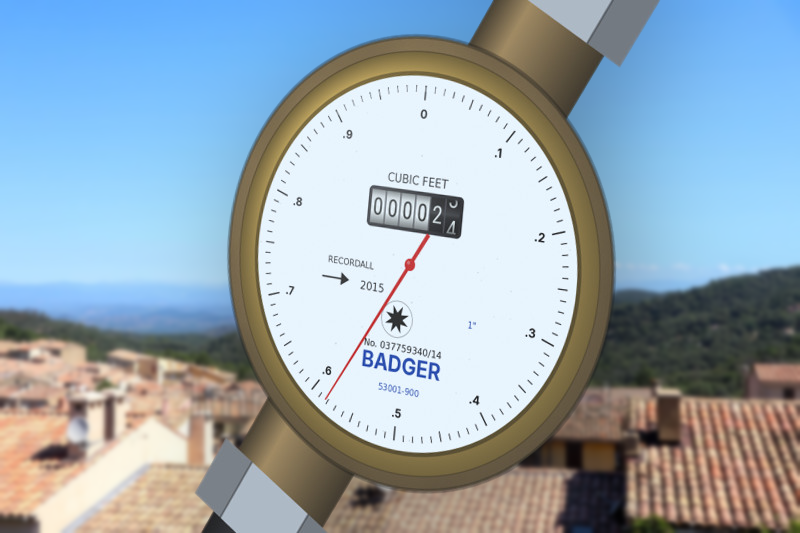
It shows 23.58 ft³
